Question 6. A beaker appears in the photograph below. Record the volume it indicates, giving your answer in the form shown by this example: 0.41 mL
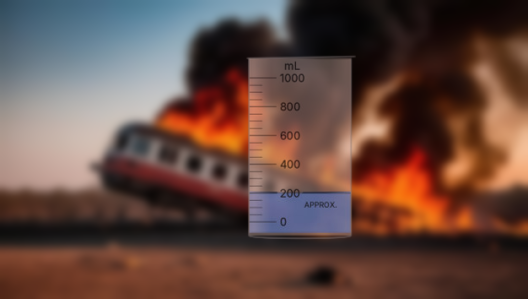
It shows 200 mL
